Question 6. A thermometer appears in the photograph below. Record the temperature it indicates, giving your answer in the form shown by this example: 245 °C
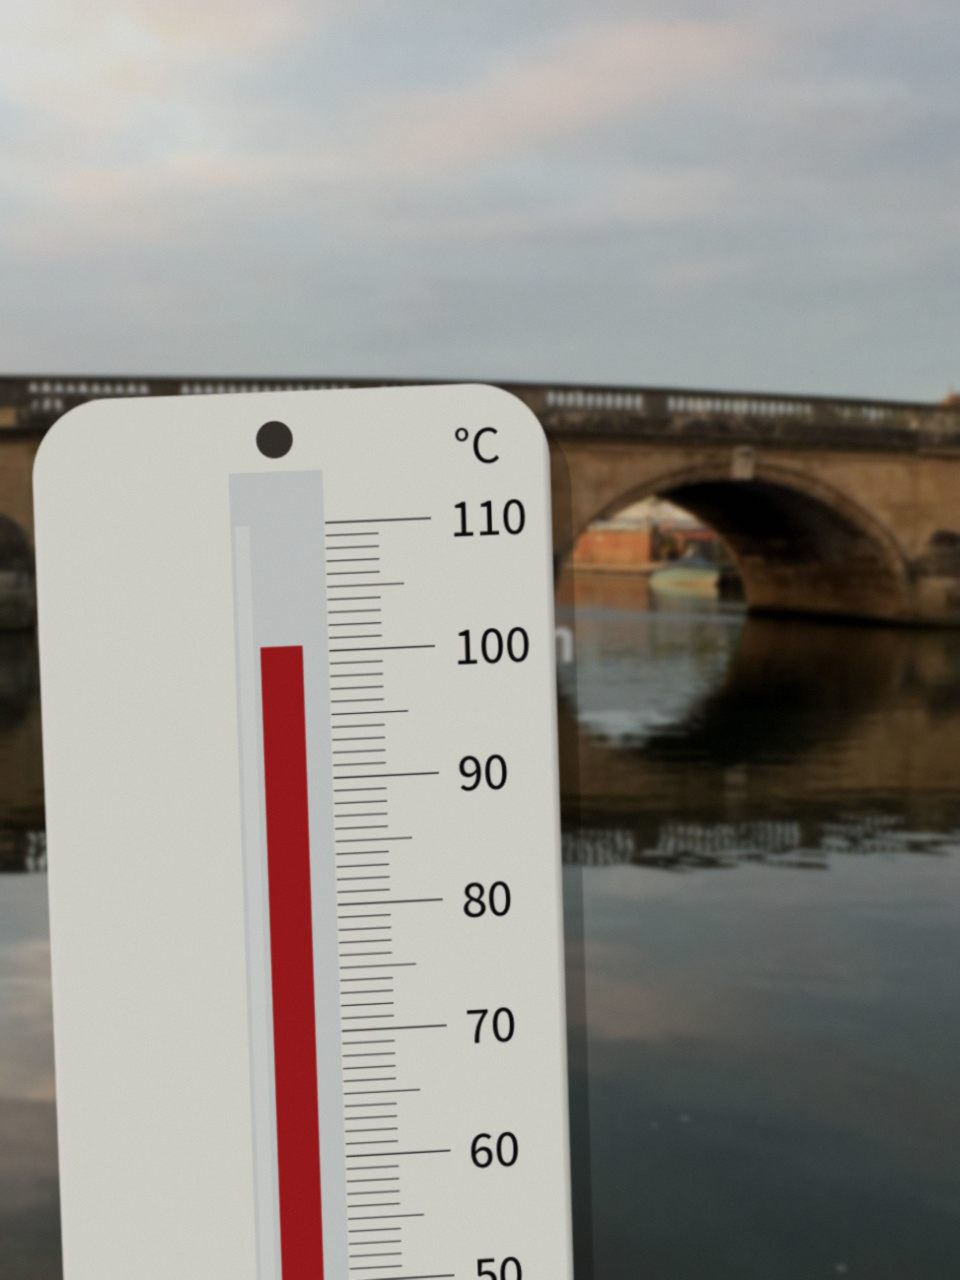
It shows 100.5 °C
